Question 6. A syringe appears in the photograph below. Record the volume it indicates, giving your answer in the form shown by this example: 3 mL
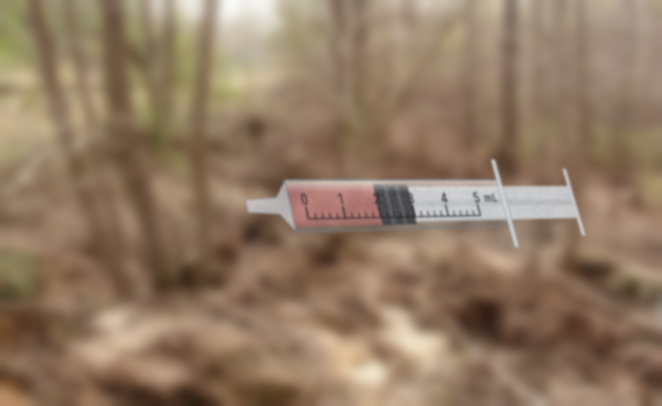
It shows 2 mL
